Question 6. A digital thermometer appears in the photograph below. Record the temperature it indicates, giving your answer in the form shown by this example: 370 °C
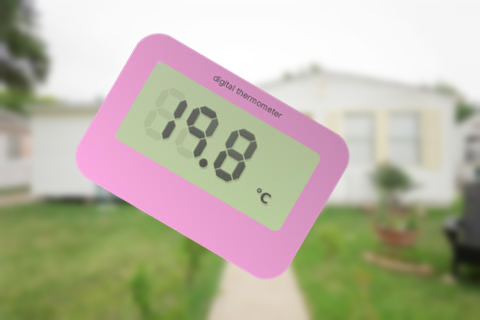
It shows 19.8 °C
